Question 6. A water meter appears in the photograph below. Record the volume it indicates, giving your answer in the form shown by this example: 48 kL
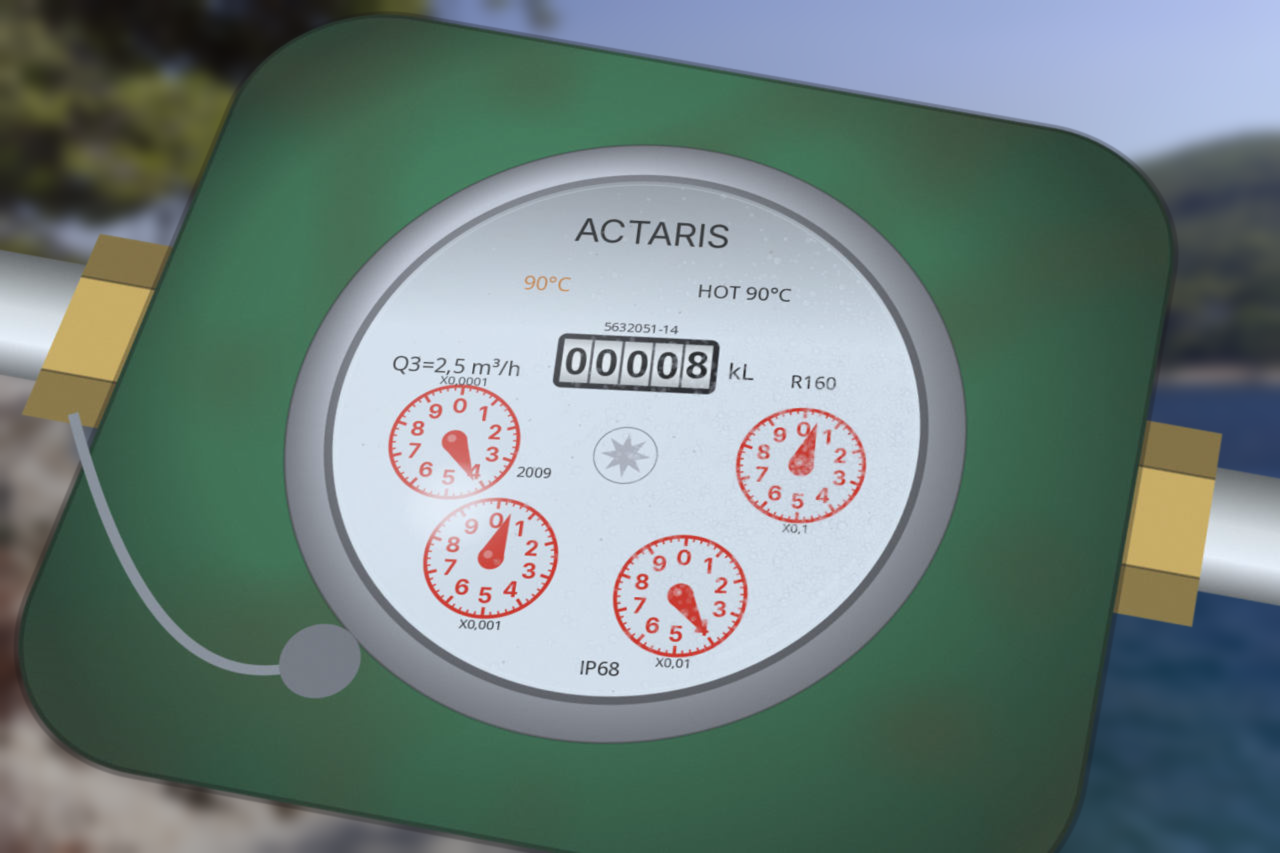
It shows 8.0404 kL
